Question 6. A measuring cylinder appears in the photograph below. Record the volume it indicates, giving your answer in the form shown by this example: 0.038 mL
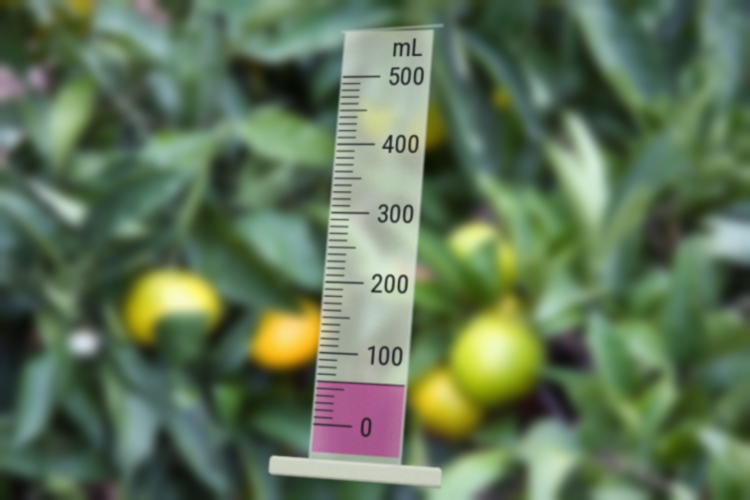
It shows 60 mL
